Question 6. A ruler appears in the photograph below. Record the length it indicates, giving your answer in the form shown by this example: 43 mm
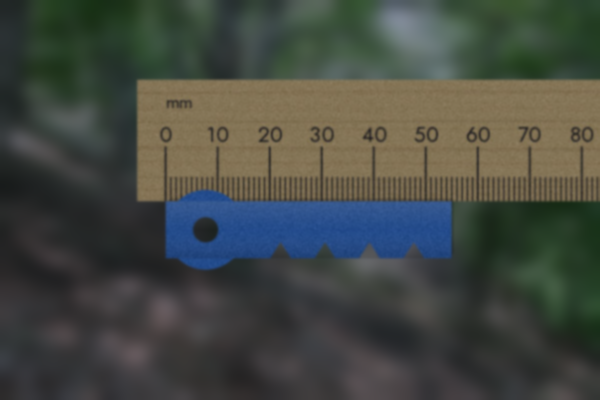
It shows 55 mm
